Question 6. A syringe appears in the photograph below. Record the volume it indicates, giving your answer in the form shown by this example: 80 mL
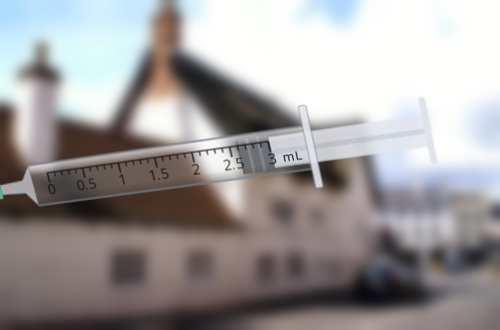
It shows 2.6 mL
